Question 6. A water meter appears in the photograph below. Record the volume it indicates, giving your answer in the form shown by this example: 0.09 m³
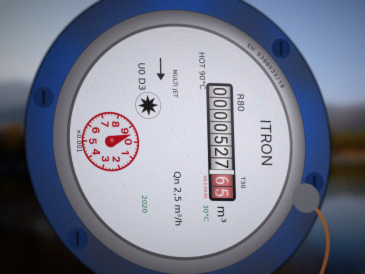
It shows 527.649 m³
